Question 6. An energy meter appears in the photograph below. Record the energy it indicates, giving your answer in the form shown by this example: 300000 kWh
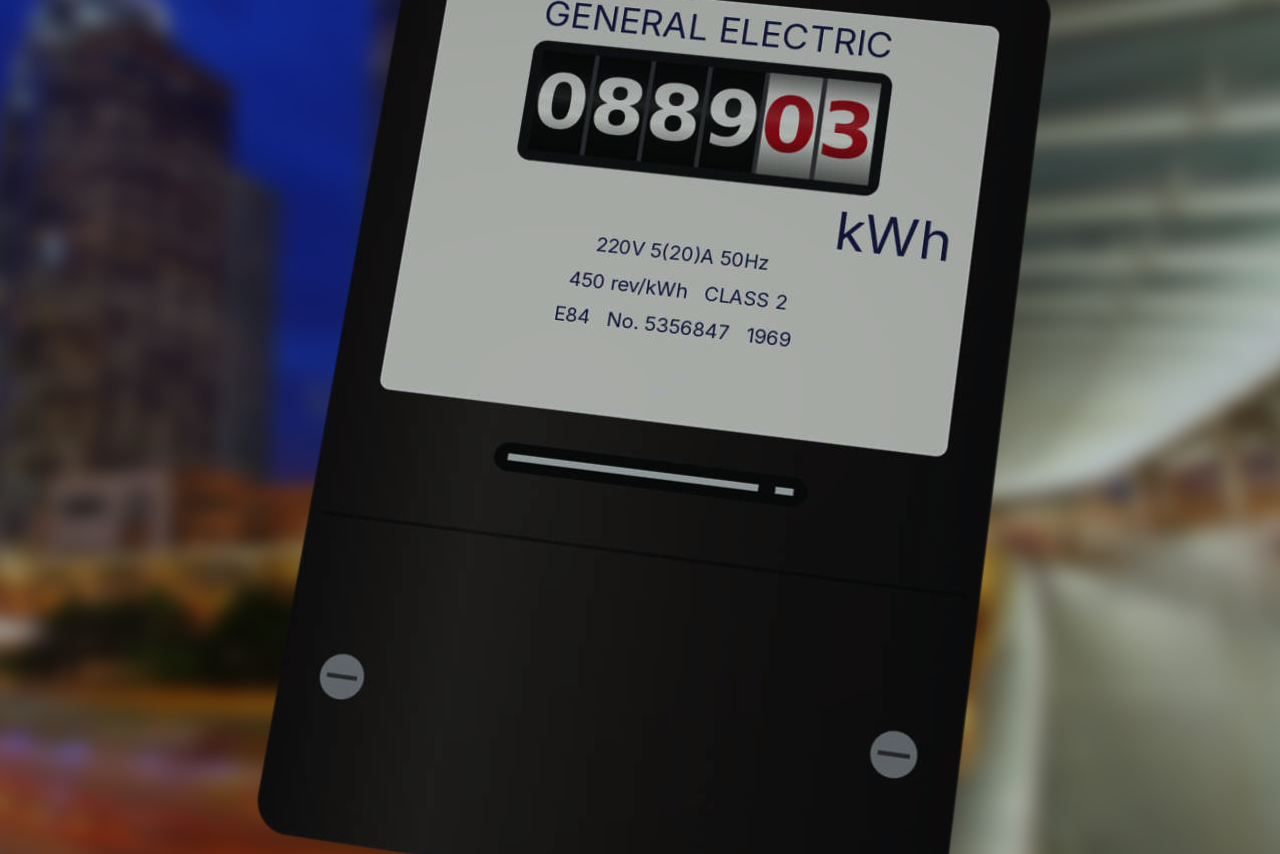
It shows 889.03 kWh
